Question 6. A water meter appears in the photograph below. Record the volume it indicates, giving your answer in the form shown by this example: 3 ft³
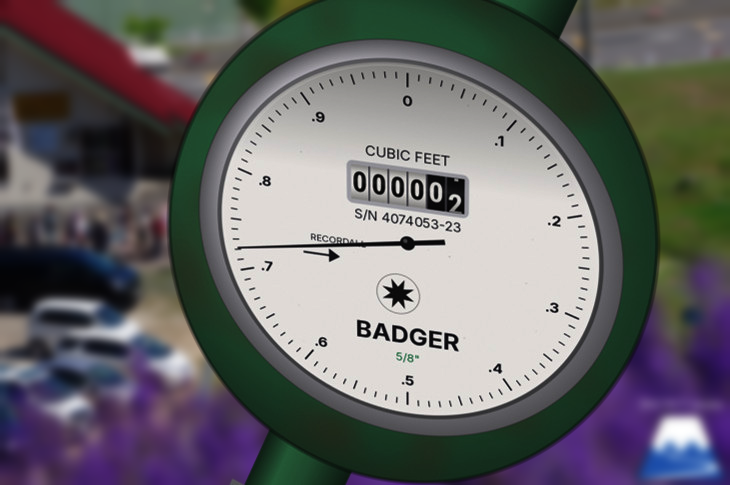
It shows 1.72 ft³
